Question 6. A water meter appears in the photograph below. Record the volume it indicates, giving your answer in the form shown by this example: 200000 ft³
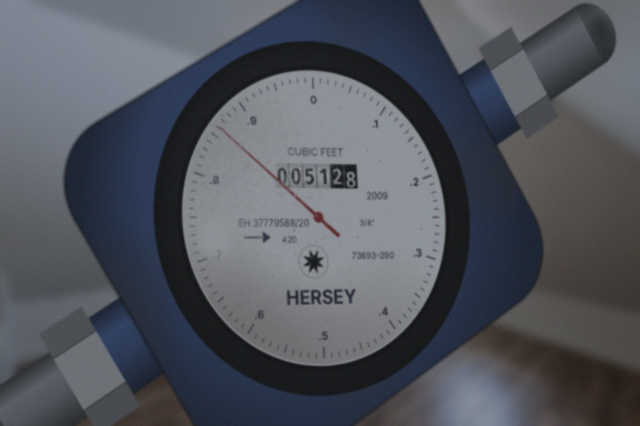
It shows 5127.86 ft³
